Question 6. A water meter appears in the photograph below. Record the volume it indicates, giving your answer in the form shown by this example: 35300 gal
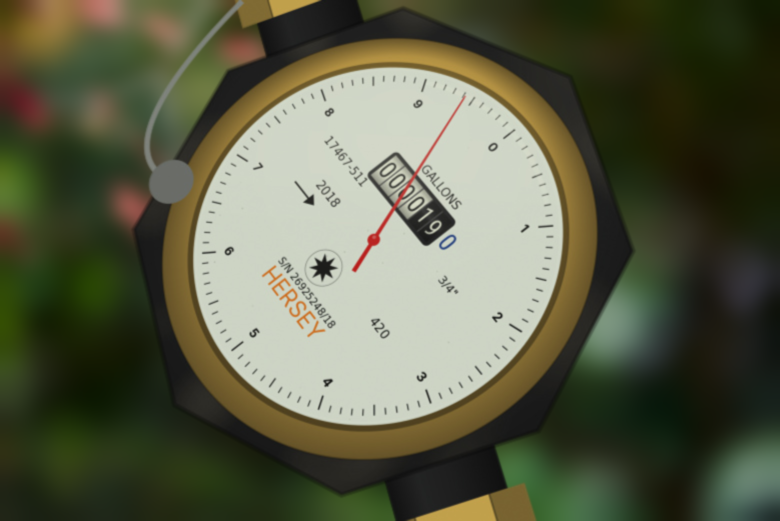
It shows 189.4 gal
